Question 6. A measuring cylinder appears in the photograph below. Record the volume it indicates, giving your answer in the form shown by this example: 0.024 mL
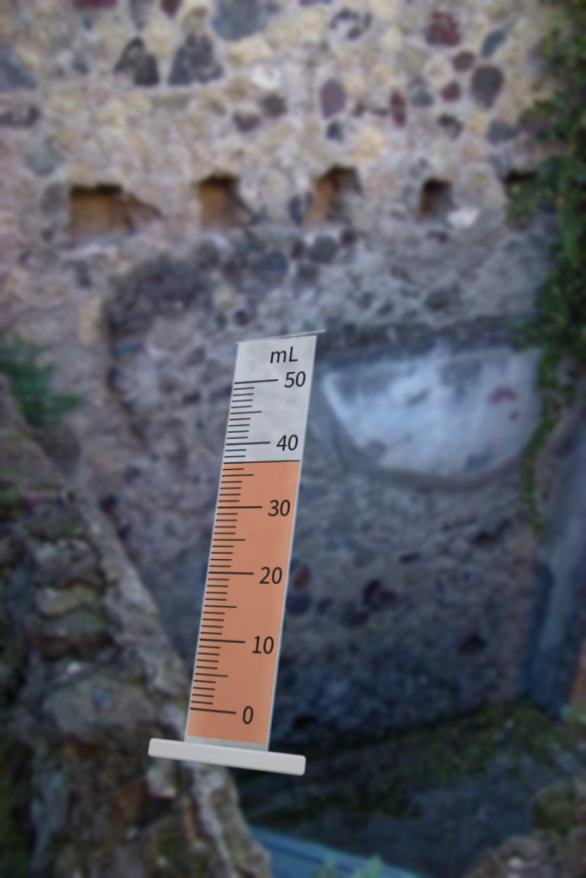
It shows 37 mL
